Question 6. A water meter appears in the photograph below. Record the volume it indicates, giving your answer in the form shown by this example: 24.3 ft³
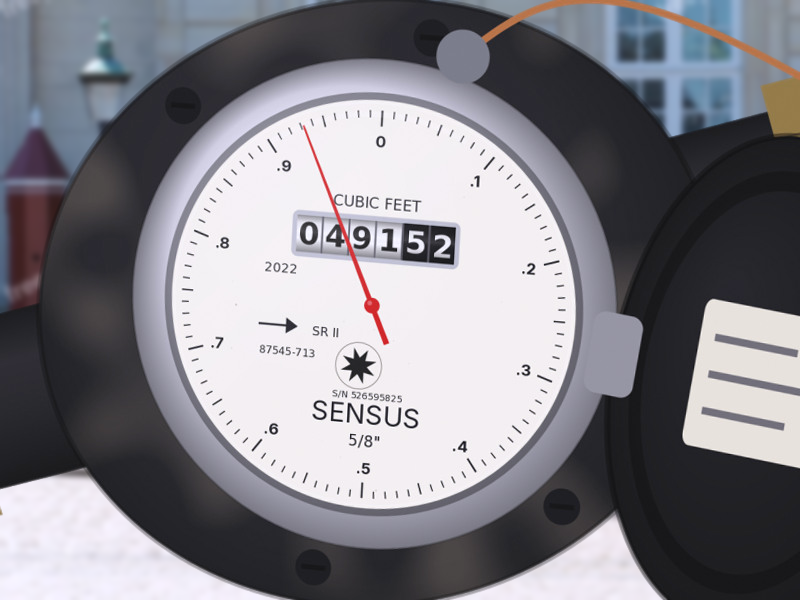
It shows 49151.93 ft³
